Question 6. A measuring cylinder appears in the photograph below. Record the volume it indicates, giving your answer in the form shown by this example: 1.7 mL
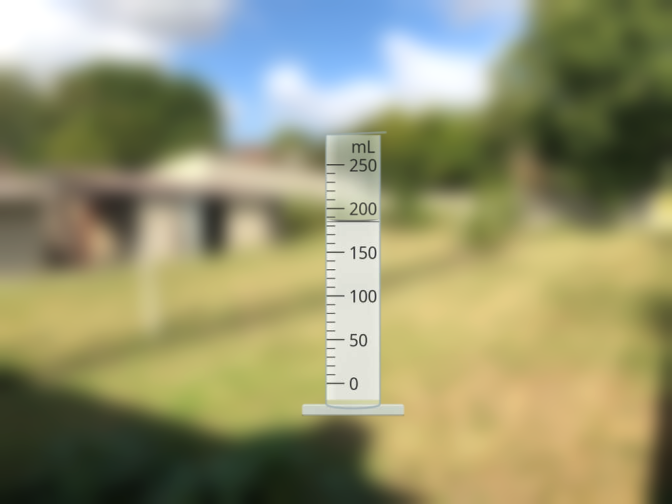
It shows 185 mL
